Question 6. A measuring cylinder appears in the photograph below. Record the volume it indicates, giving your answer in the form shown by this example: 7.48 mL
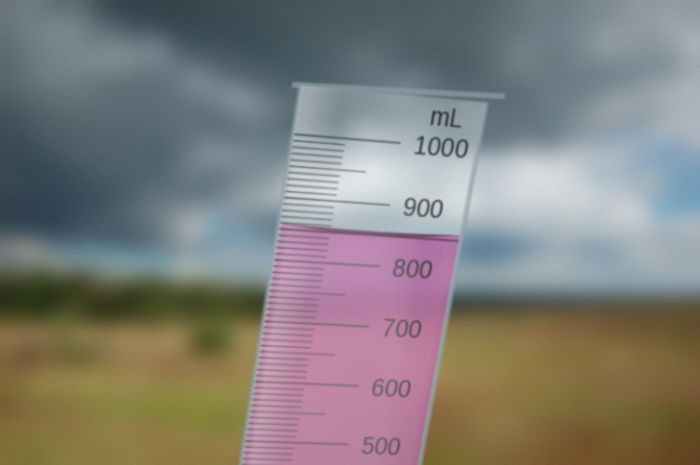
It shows 850 mL
